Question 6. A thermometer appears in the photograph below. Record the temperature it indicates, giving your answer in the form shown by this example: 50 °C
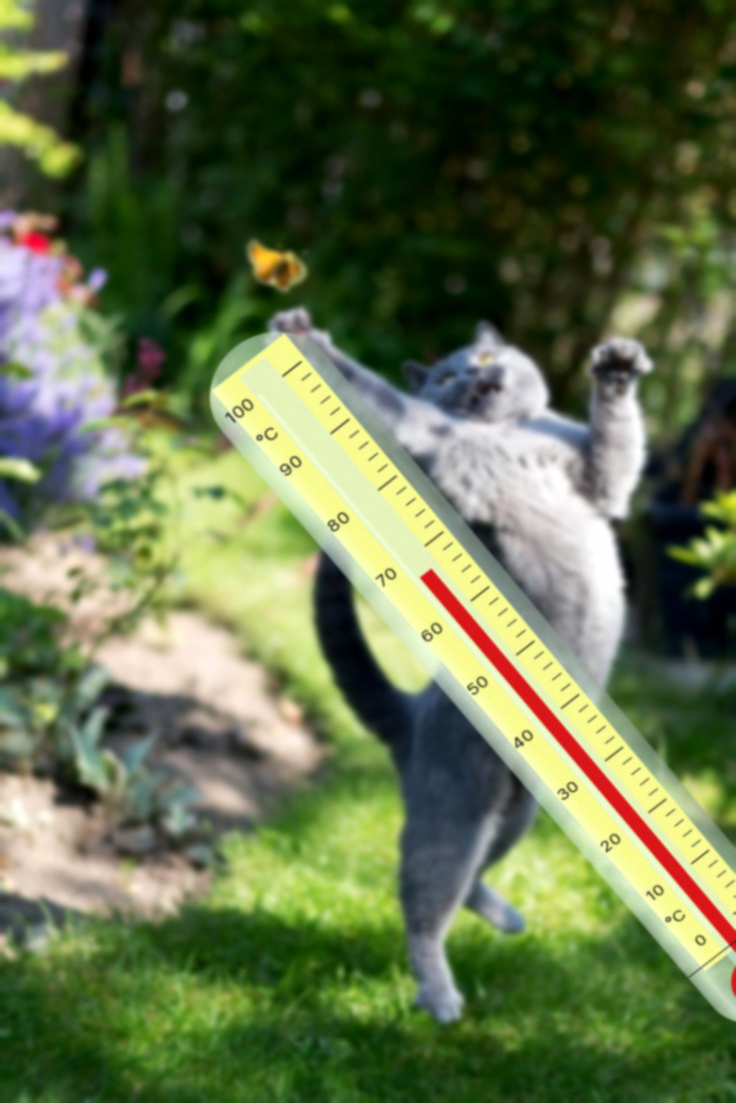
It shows 67 °C
